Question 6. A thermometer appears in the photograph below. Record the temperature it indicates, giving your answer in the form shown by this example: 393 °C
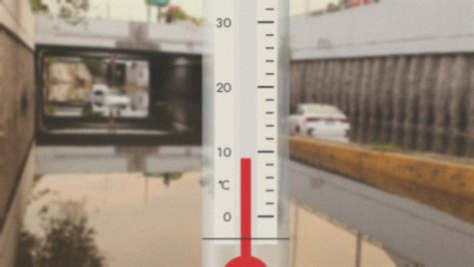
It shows 9 °C
